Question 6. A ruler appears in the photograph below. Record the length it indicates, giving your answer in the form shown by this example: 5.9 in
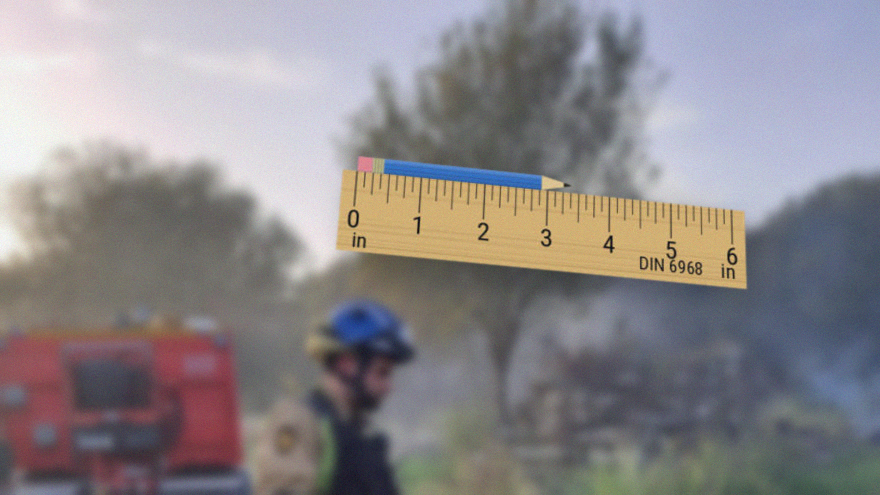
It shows 3.375 in
